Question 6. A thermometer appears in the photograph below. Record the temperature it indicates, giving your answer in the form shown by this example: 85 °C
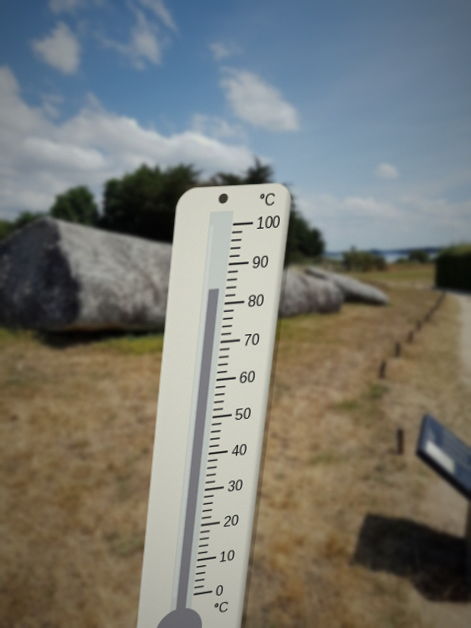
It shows 84 °C
